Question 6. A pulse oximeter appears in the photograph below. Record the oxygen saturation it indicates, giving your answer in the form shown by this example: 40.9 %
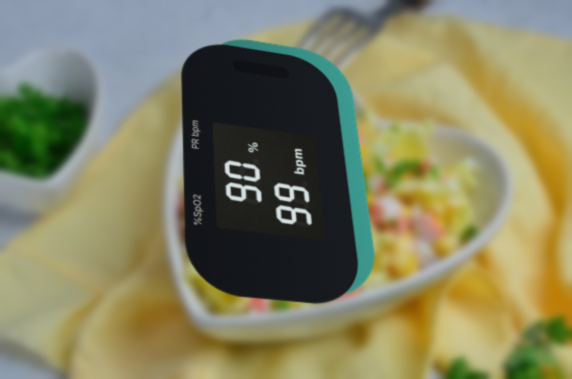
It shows 90 %
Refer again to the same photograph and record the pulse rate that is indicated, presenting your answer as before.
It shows 99 bpm
